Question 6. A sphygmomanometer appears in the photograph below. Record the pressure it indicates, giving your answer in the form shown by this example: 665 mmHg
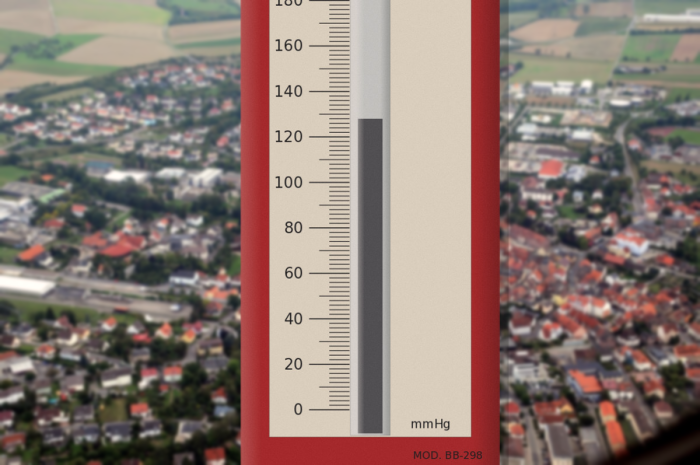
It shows 128 mmHg
